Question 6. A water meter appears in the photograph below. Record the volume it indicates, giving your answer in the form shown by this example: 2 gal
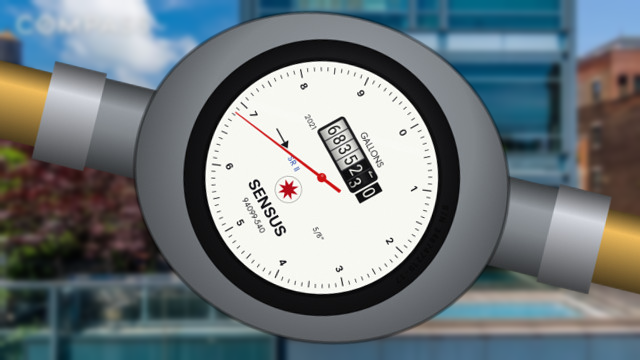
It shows 6835226.8 gal
